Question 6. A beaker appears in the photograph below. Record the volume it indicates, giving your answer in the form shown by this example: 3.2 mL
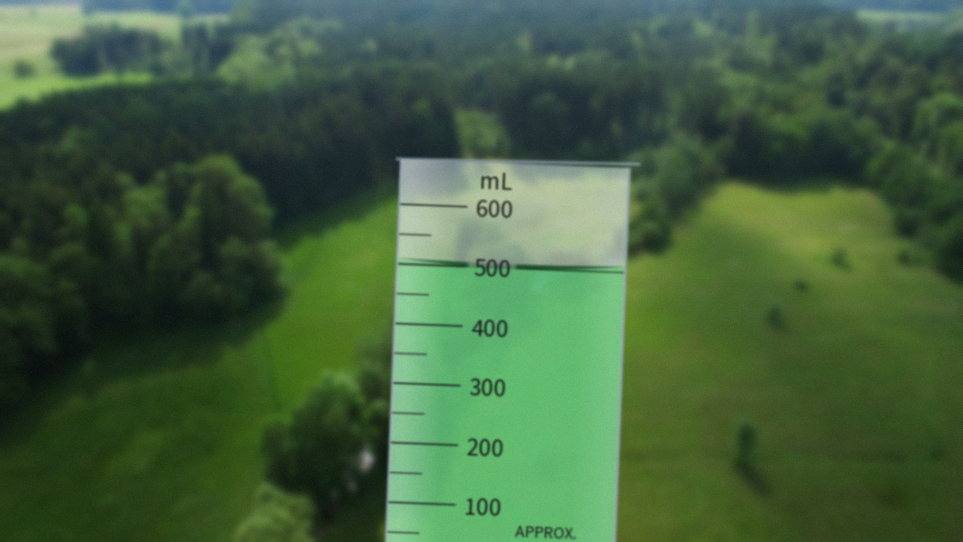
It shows 500 mL
